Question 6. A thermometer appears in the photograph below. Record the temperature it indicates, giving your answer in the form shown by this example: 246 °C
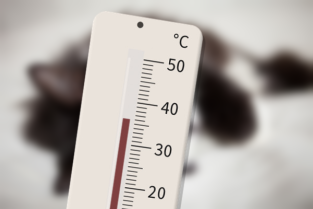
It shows 36 °C
